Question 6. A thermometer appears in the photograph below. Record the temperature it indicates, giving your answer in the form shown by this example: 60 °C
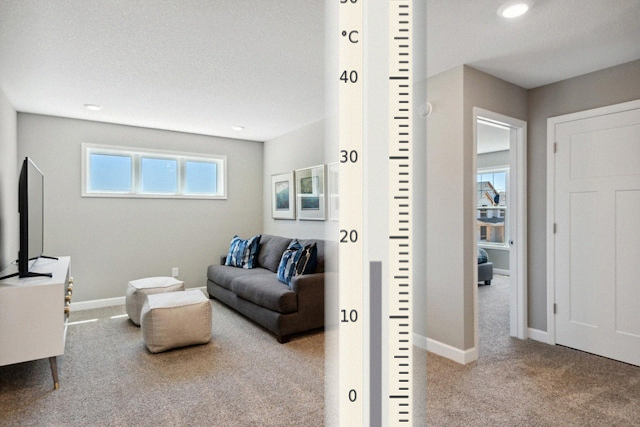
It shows 17 °C
